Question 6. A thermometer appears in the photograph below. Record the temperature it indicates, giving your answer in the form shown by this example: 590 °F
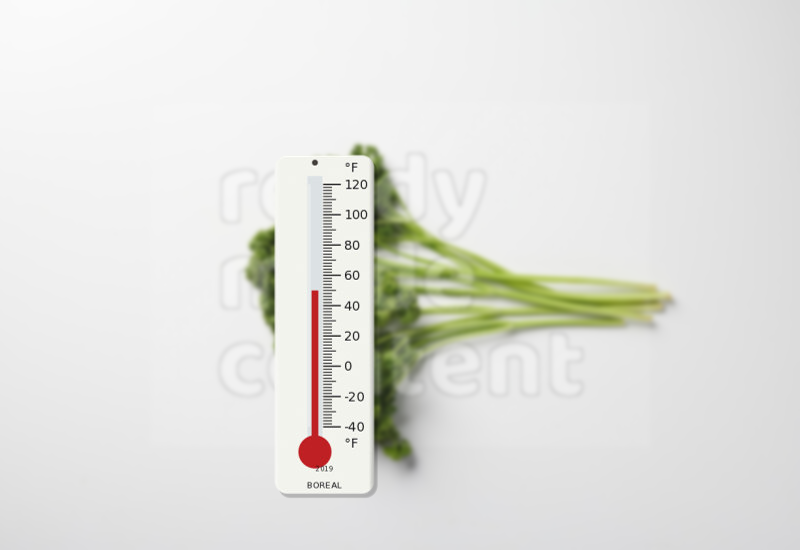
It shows 50 °F
